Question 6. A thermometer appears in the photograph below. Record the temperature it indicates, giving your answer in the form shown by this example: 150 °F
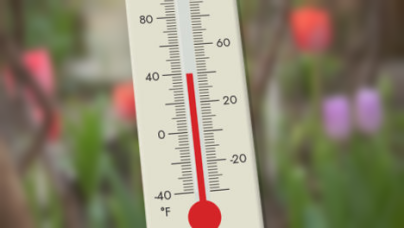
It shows 40 °F
